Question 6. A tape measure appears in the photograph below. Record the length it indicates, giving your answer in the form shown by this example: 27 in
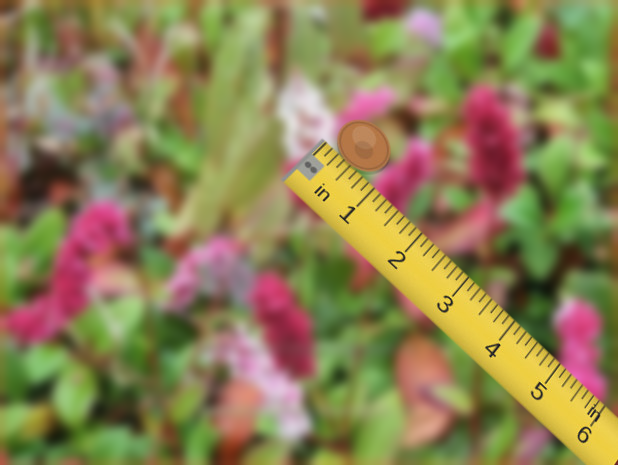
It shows 0.875 in
